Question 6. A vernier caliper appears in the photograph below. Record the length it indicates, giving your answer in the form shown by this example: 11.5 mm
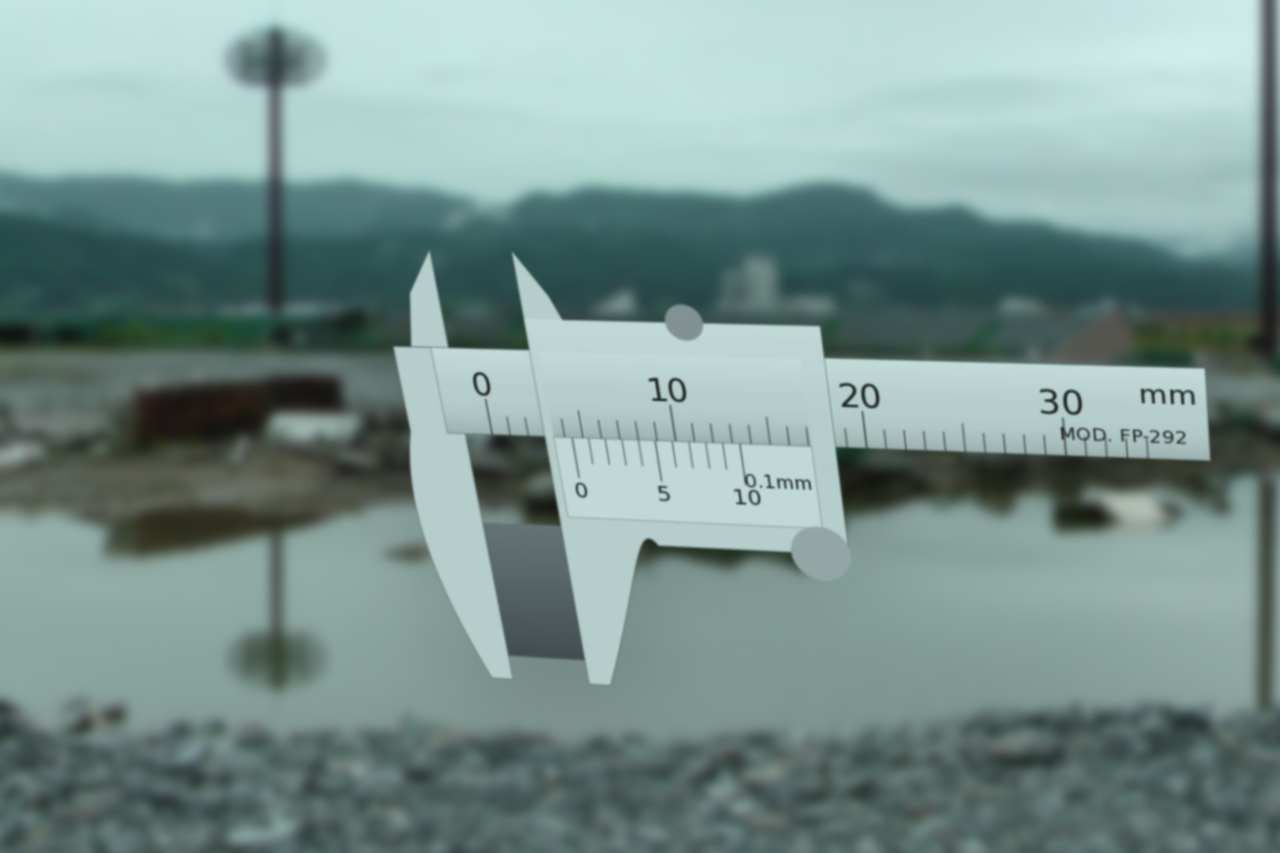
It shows 4.4 mm
